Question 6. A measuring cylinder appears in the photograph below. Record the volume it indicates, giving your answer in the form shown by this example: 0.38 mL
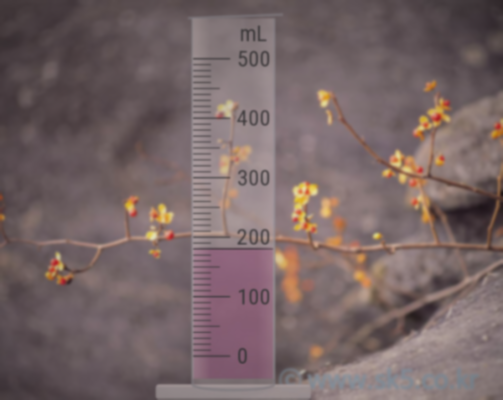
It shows 180 mL
